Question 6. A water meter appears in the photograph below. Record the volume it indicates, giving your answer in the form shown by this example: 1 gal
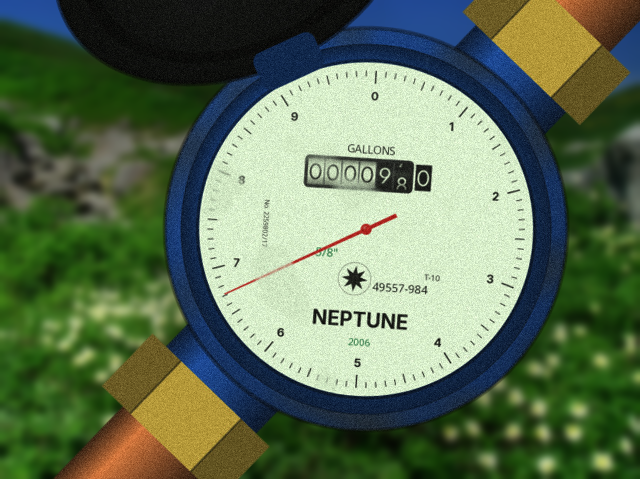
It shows 976.7 gal
